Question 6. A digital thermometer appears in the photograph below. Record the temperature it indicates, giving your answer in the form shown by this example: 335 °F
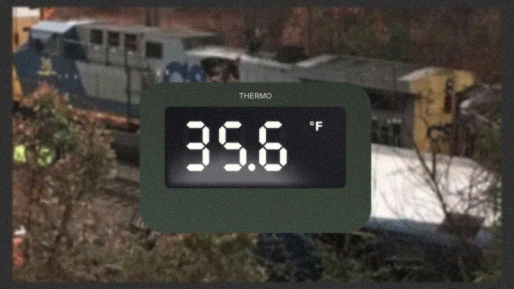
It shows 35.6 °F
